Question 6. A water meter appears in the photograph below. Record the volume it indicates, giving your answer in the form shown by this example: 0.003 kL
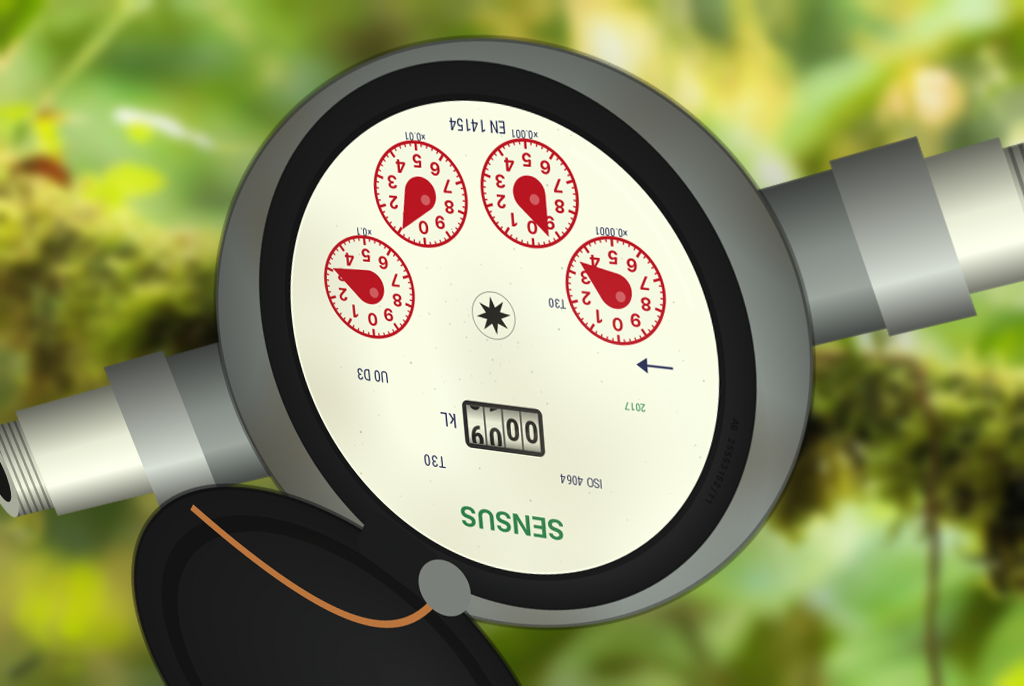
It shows 9.3093 kL
